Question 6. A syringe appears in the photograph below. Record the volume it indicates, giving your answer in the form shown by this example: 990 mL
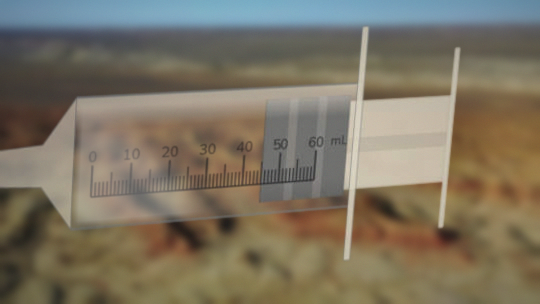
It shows 45 mL
